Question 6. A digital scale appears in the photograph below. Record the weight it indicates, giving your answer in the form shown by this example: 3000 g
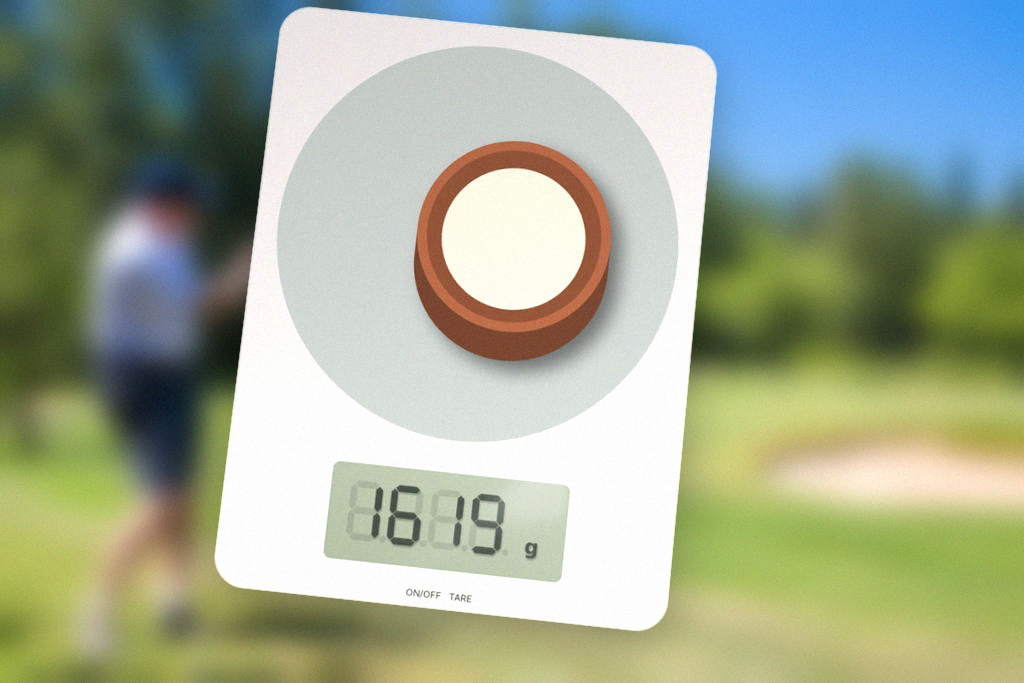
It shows 1619 g
